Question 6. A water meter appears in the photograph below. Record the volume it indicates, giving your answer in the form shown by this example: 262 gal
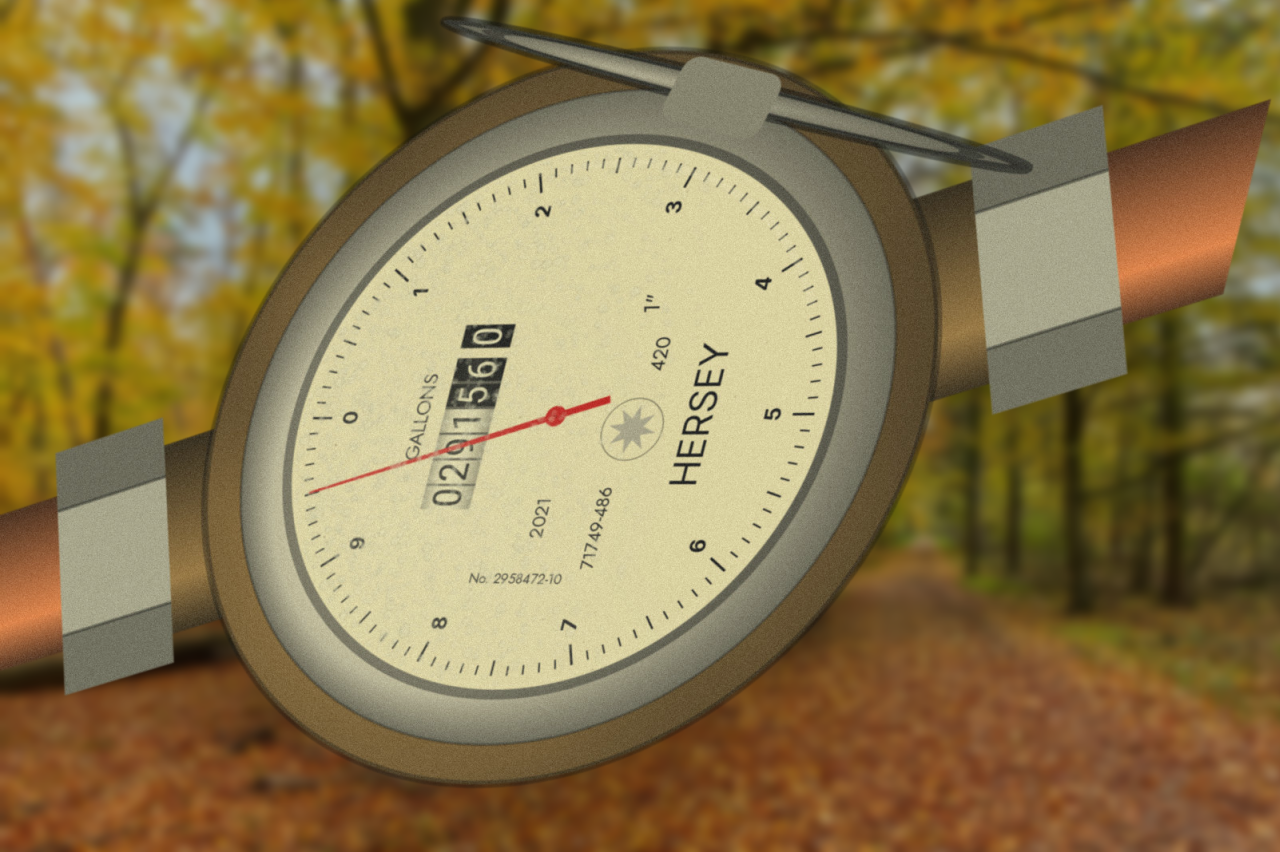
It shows 291559.5 gal
